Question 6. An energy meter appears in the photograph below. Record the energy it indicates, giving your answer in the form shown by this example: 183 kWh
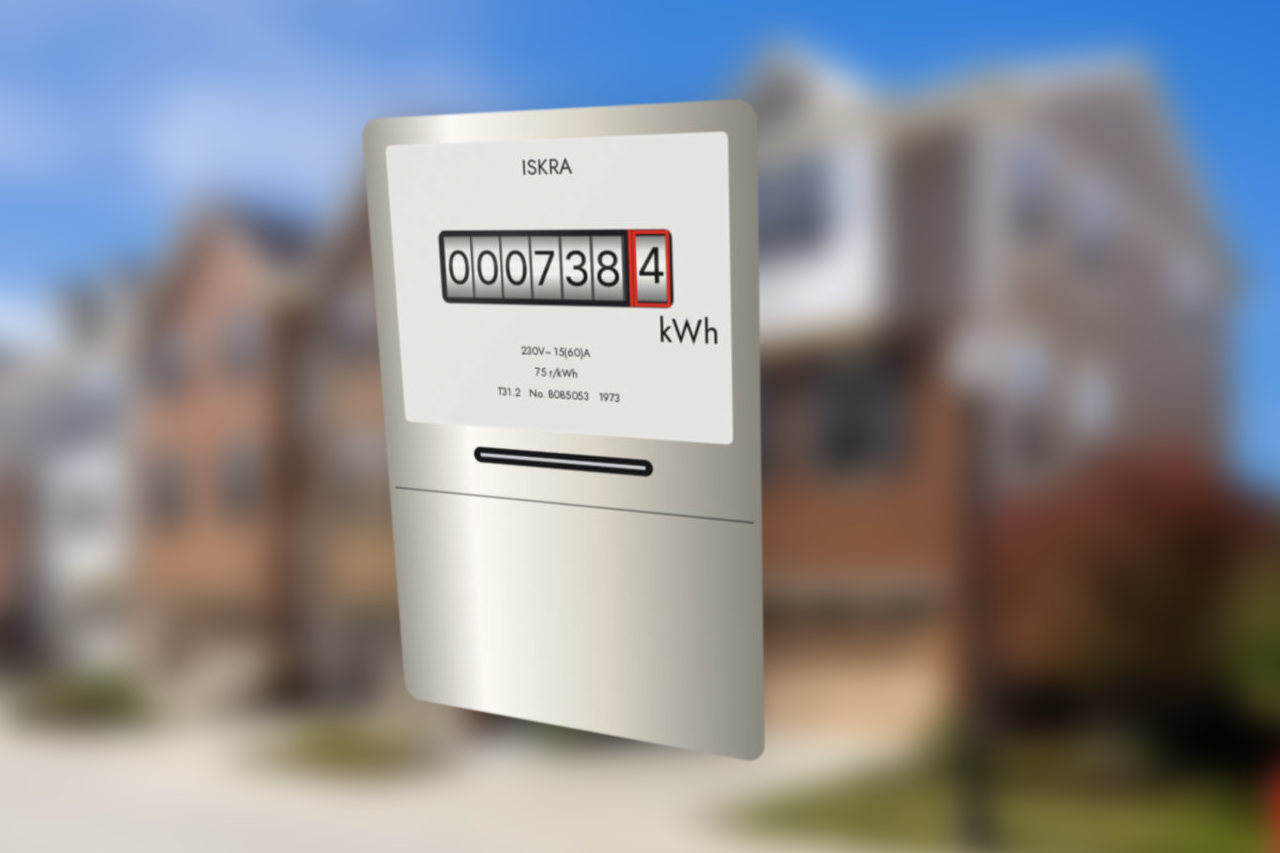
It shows 738.4 kWh
